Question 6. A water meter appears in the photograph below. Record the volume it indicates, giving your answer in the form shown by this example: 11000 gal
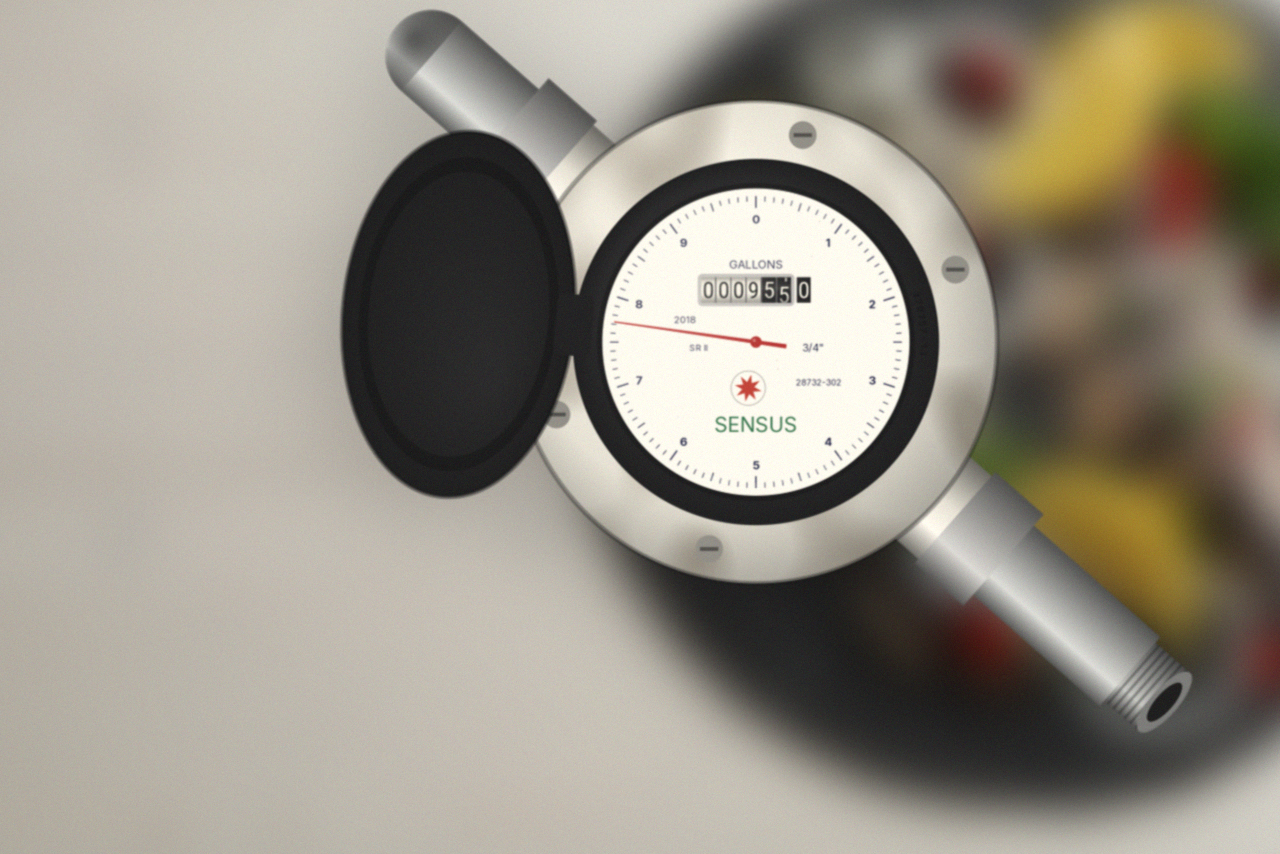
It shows 9547.7 gal
